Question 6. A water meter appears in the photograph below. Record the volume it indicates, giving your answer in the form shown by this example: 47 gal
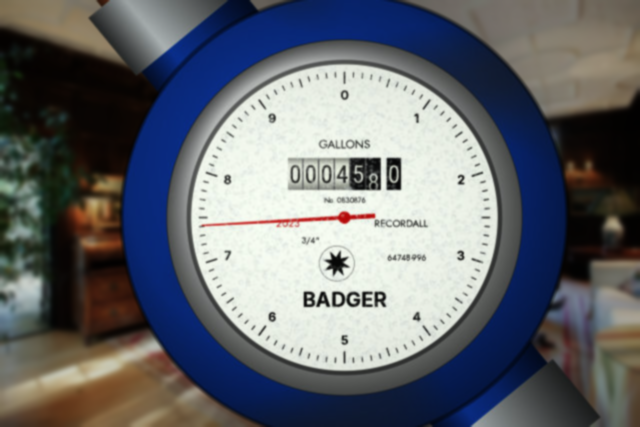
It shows 4577.4 gal
